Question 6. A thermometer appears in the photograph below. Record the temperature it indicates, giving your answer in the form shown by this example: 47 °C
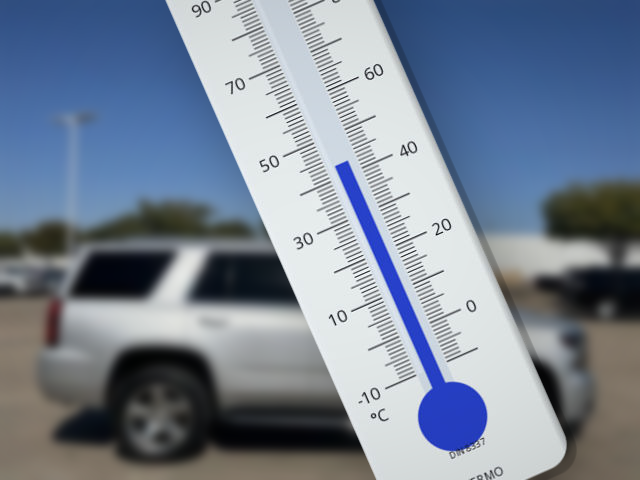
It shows 43 °C
